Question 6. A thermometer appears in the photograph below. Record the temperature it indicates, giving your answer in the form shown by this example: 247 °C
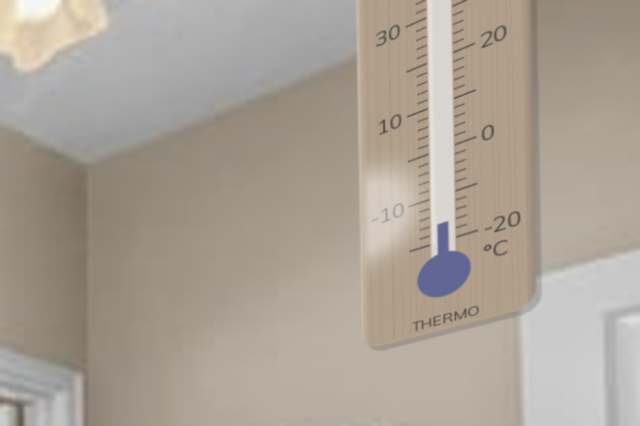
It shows -16 °C
